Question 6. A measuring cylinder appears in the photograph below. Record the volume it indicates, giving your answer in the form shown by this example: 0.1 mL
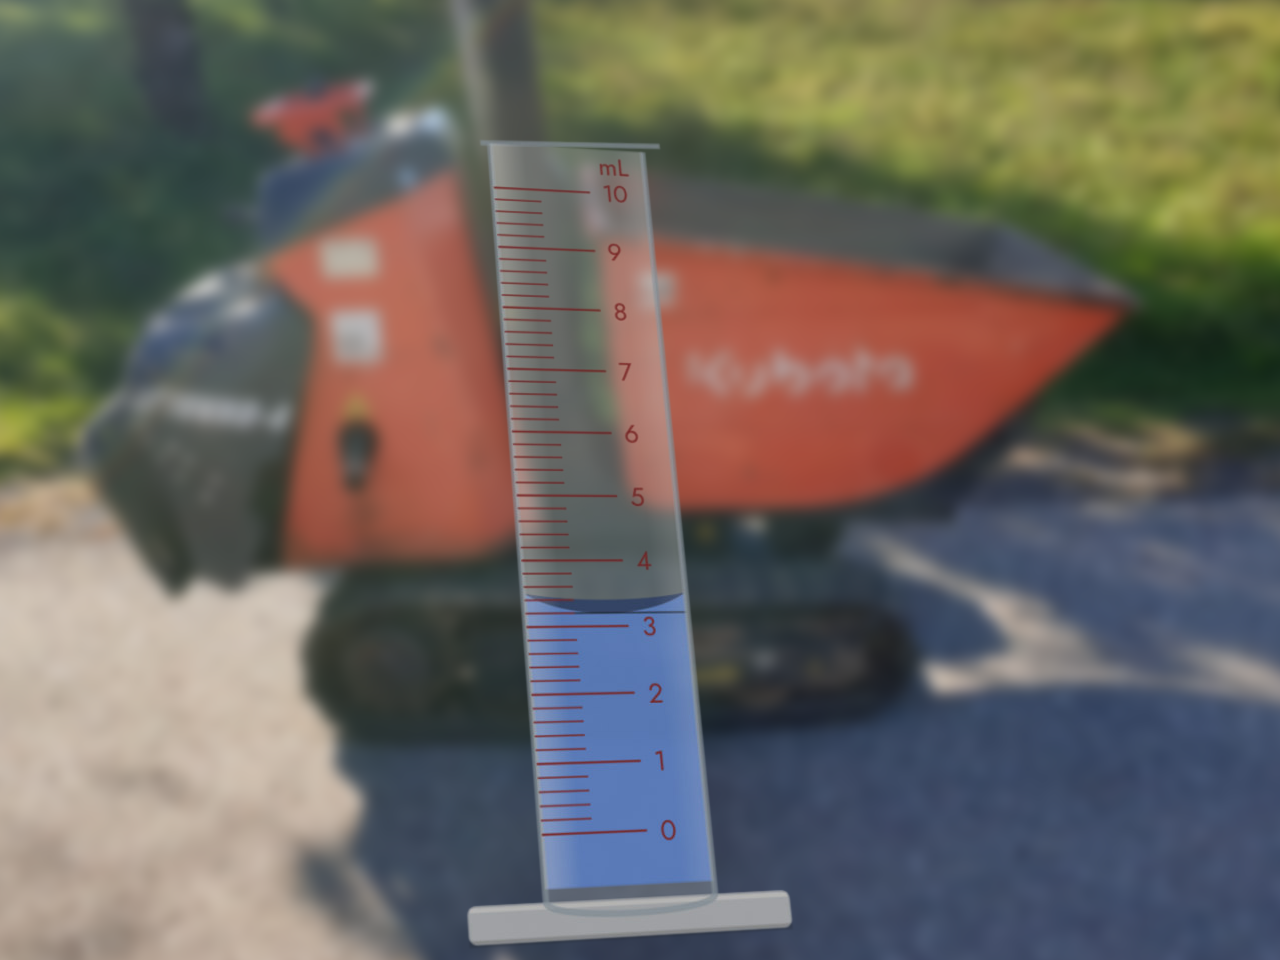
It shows 3.2 mL
